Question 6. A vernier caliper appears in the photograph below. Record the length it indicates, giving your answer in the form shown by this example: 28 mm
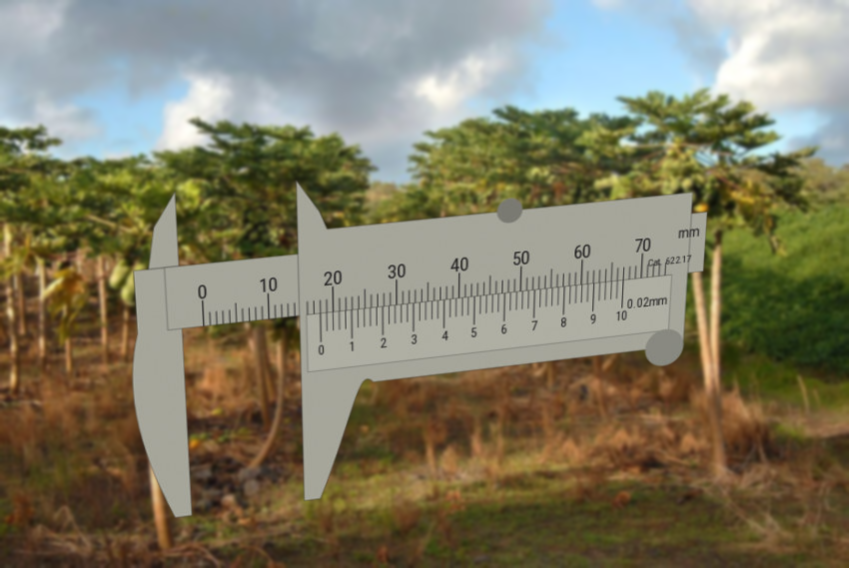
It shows 18.0 mm
